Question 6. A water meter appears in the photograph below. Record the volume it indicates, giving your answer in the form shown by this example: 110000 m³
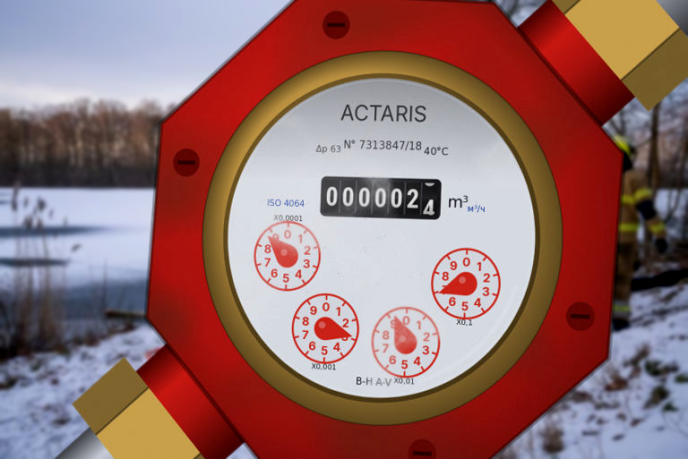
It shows 23.6928 m³
